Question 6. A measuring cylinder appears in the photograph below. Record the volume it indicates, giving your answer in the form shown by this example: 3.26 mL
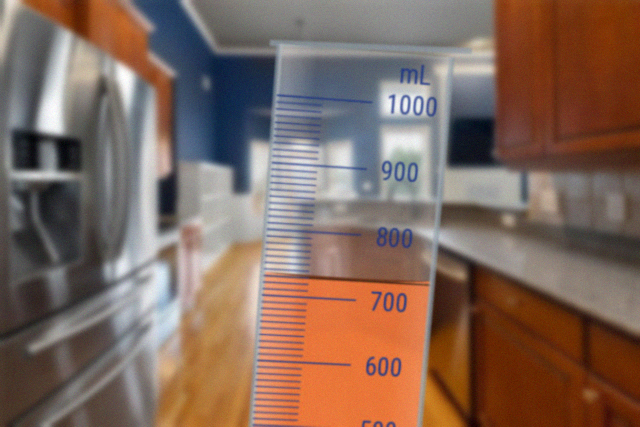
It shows 730 mL
